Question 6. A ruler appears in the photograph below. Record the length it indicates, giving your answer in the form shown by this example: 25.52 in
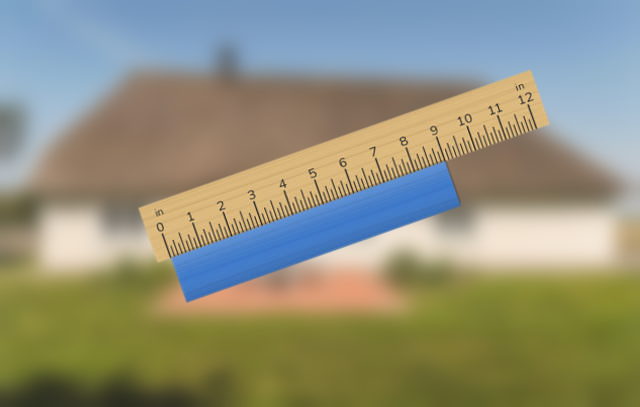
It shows 9 in
